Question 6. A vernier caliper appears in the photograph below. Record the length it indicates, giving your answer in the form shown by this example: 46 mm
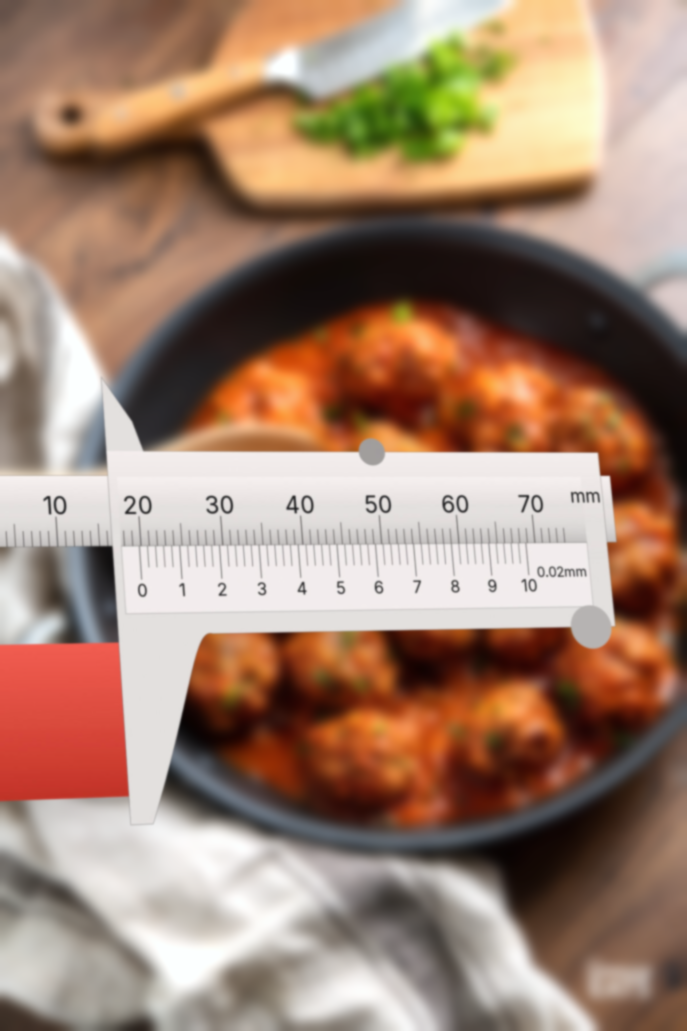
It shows 19.8 mm
